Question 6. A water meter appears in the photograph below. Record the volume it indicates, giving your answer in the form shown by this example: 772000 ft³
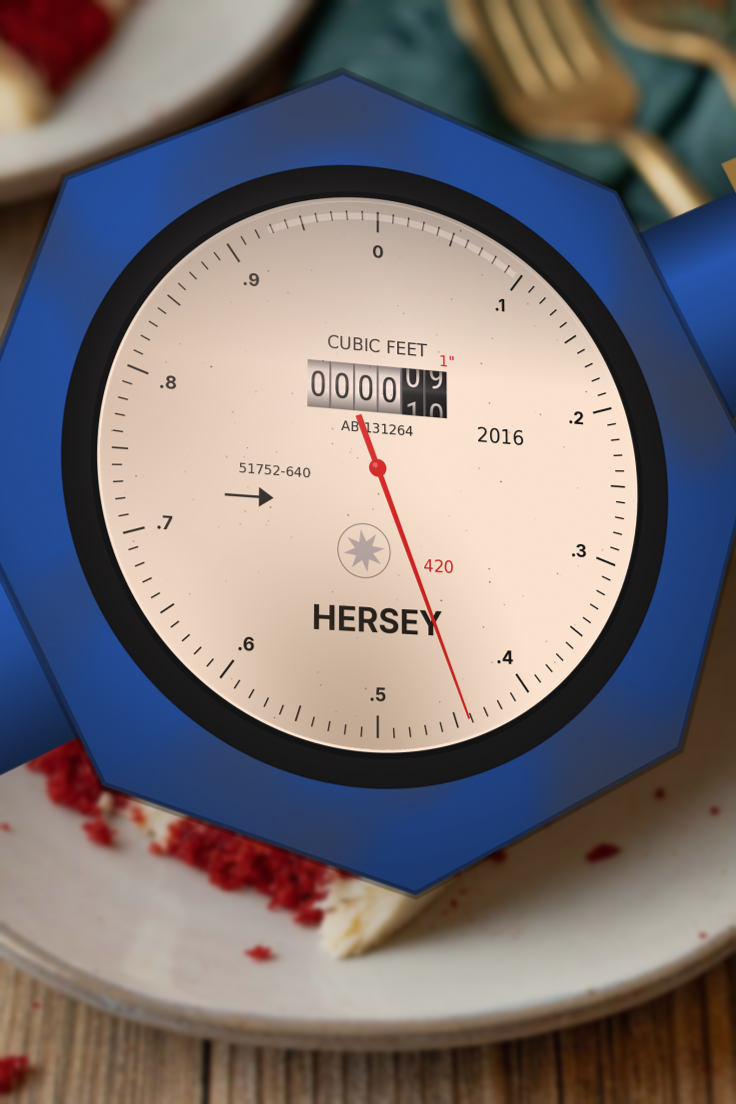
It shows 9.44 ft³
